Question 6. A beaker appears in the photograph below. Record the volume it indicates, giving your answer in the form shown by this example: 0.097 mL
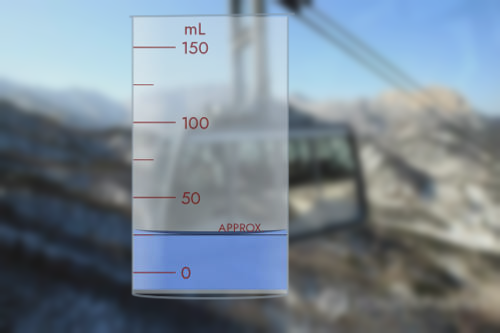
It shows 25 mL
